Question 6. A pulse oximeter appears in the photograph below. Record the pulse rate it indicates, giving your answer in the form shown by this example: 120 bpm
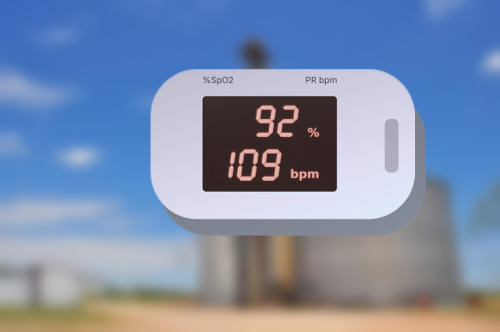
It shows 109 bpm
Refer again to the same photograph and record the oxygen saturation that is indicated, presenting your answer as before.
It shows 92 %
